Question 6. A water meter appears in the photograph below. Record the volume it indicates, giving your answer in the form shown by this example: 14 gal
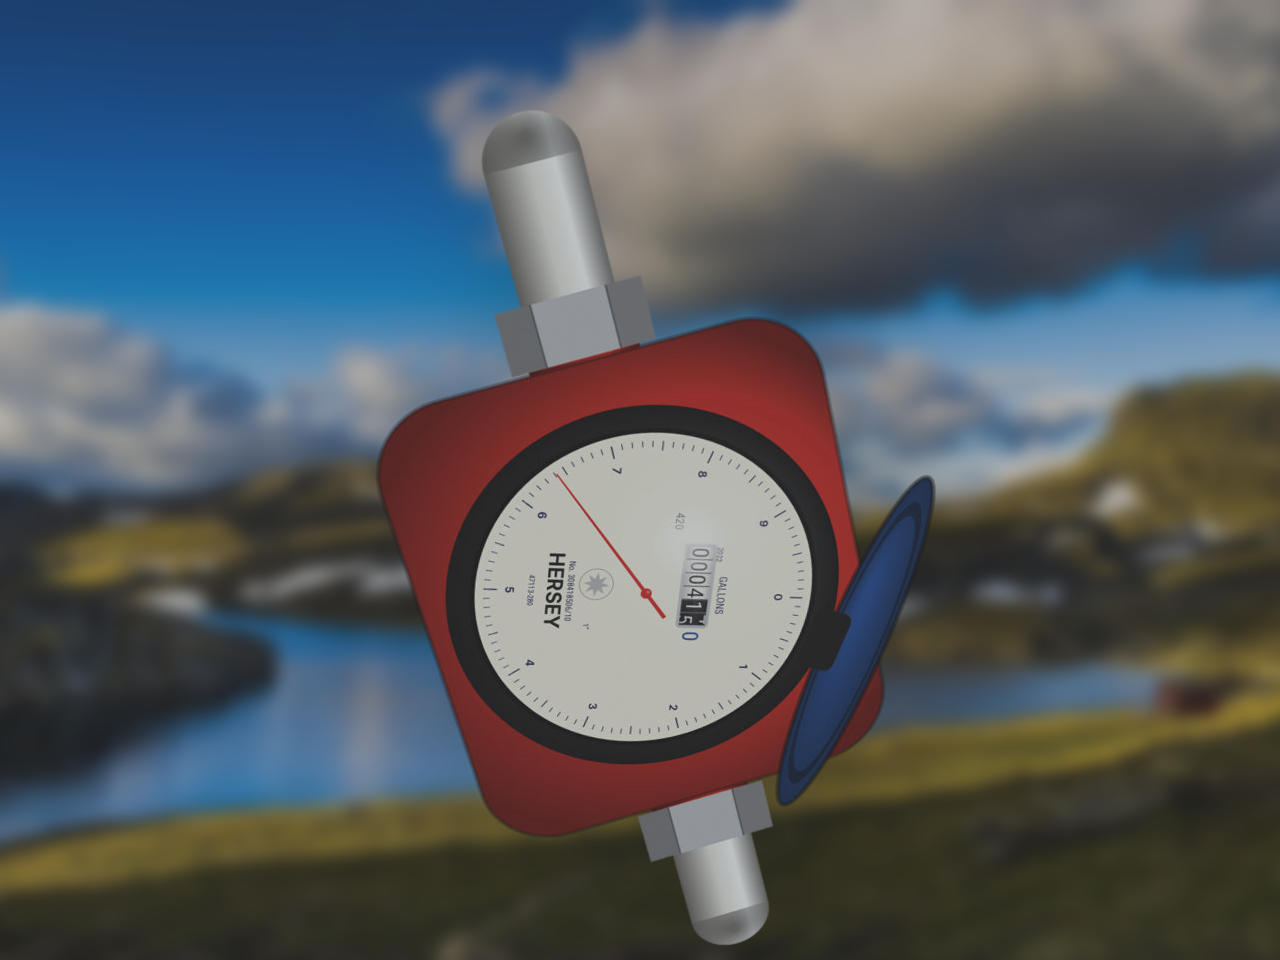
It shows 4146.4 gal
